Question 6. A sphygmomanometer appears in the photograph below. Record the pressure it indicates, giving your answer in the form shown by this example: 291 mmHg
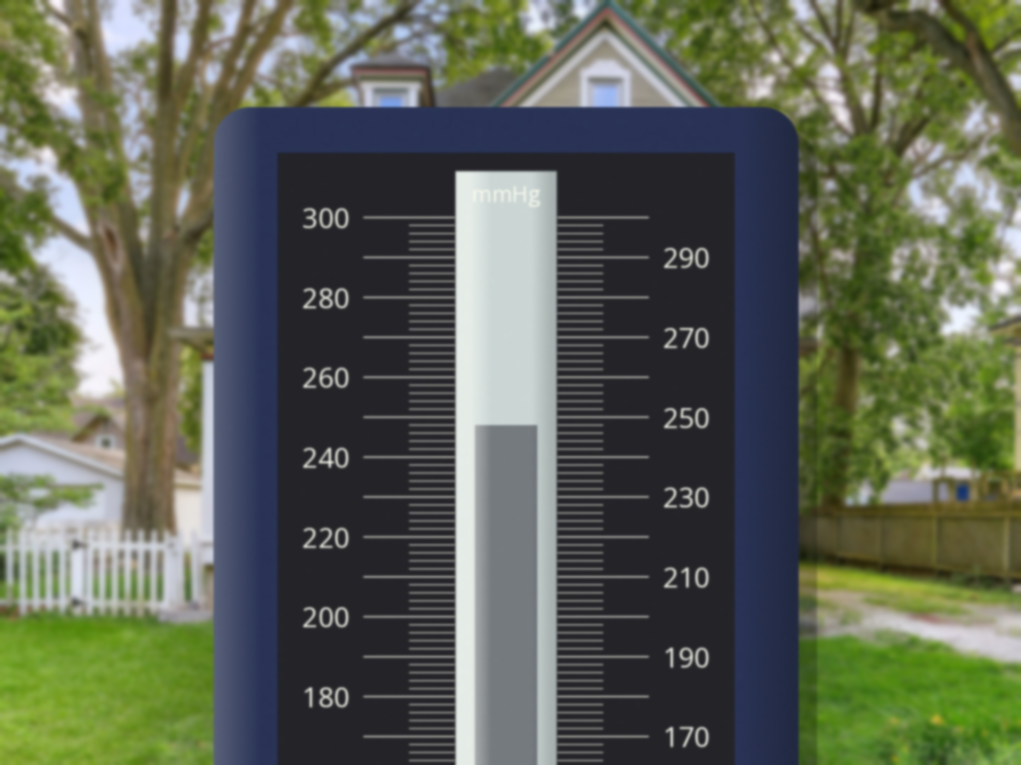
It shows 248 mmHg
